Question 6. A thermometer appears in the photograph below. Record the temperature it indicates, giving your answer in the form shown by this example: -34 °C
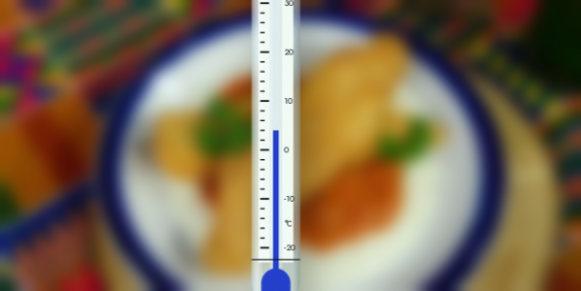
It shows 4 °C
